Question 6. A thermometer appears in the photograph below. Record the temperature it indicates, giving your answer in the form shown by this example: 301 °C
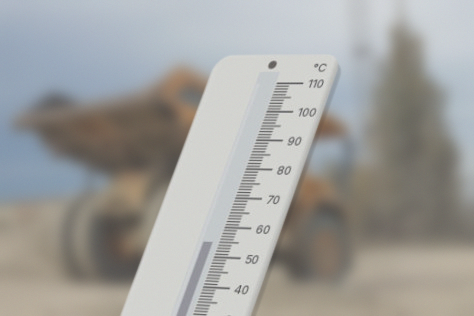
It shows 55 °C
